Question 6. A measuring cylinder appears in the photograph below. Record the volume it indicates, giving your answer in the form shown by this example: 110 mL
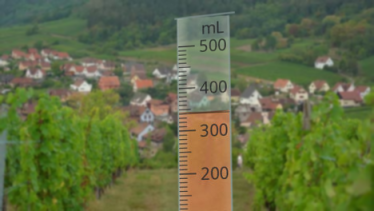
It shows 340 mL
